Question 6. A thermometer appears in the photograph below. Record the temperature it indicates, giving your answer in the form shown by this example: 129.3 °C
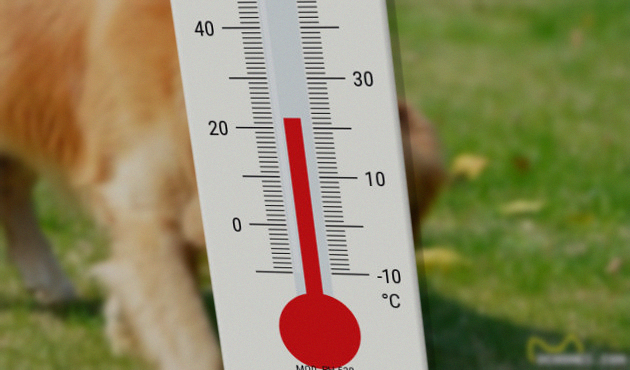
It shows 22 °C
